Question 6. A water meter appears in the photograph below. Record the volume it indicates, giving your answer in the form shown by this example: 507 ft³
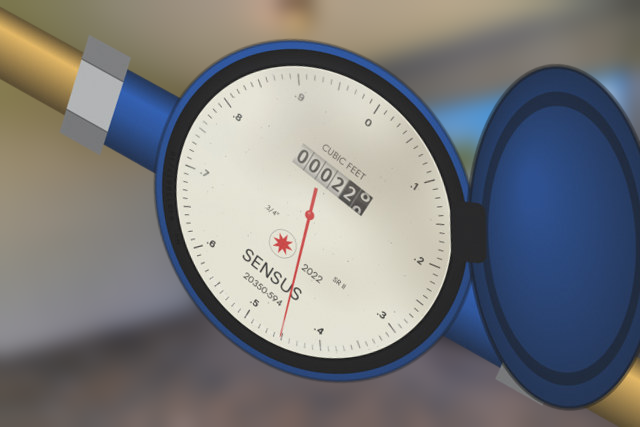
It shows 228.45 ft³
